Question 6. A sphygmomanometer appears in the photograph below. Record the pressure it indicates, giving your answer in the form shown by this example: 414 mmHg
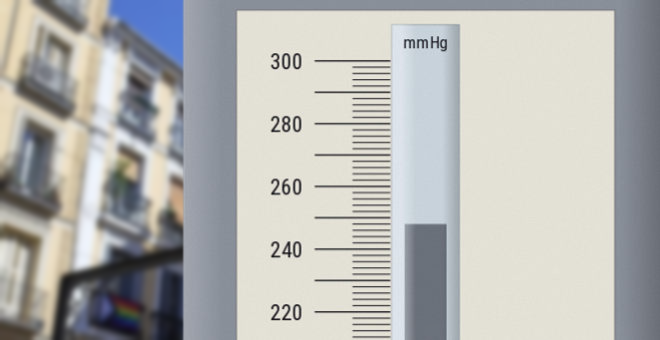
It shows 248 mmHg
